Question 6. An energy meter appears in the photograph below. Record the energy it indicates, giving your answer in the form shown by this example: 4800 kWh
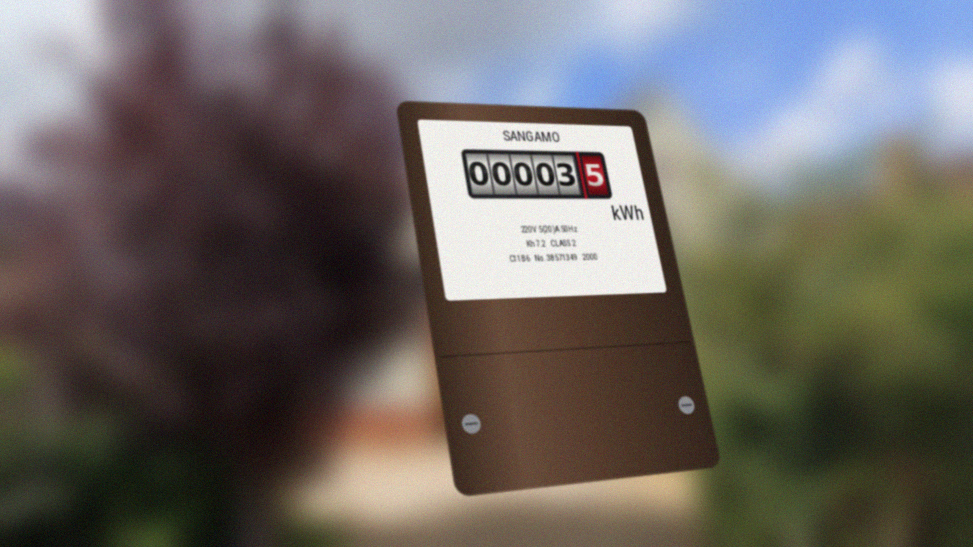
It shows 3.5 kWh
